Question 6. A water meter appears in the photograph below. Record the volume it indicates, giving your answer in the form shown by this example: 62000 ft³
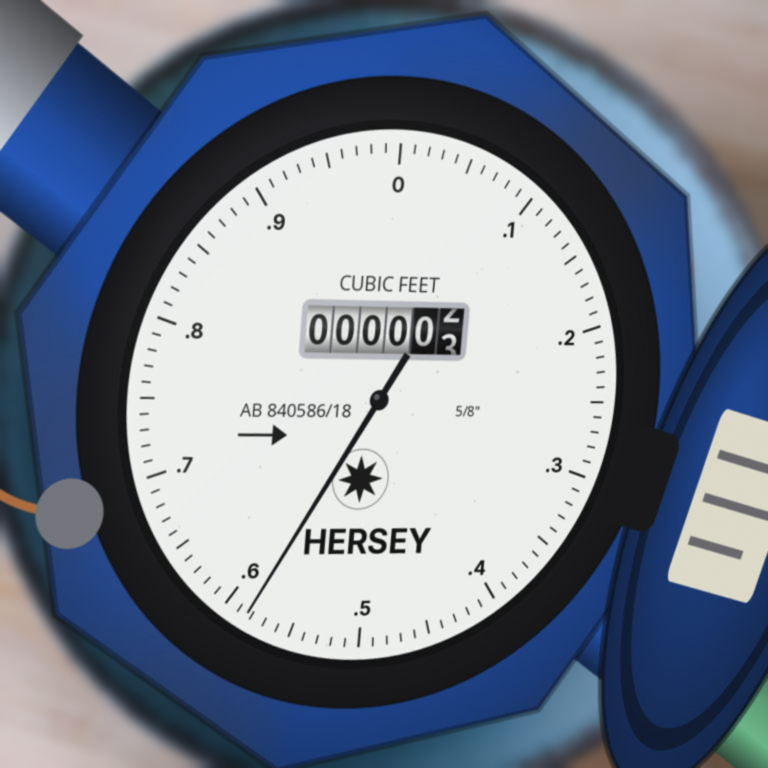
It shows 2.58 ft³
